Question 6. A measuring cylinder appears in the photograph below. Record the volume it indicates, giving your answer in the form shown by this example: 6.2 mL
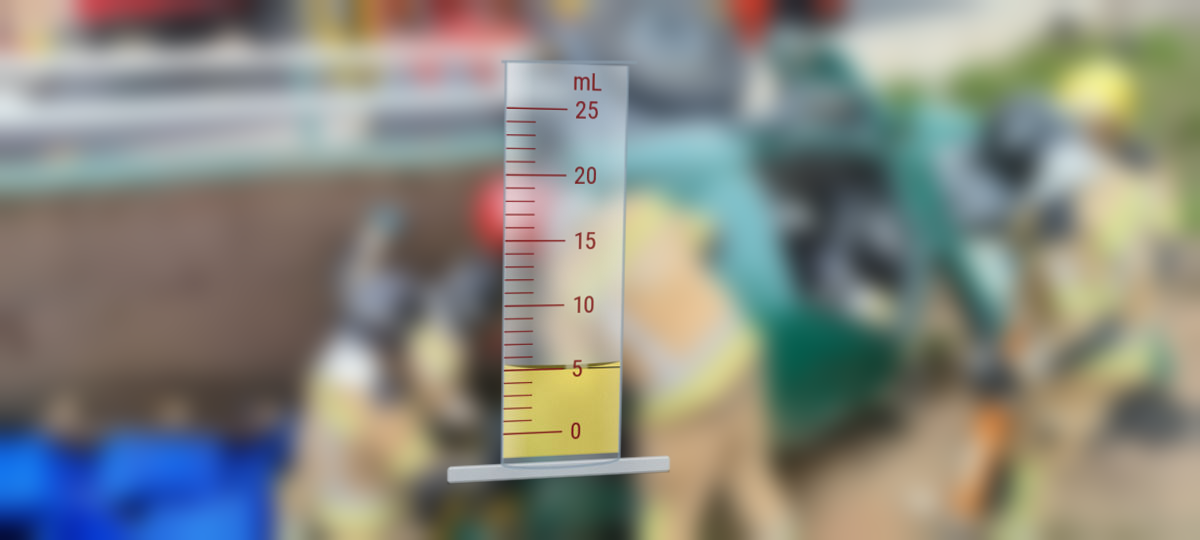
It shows 5 mL
